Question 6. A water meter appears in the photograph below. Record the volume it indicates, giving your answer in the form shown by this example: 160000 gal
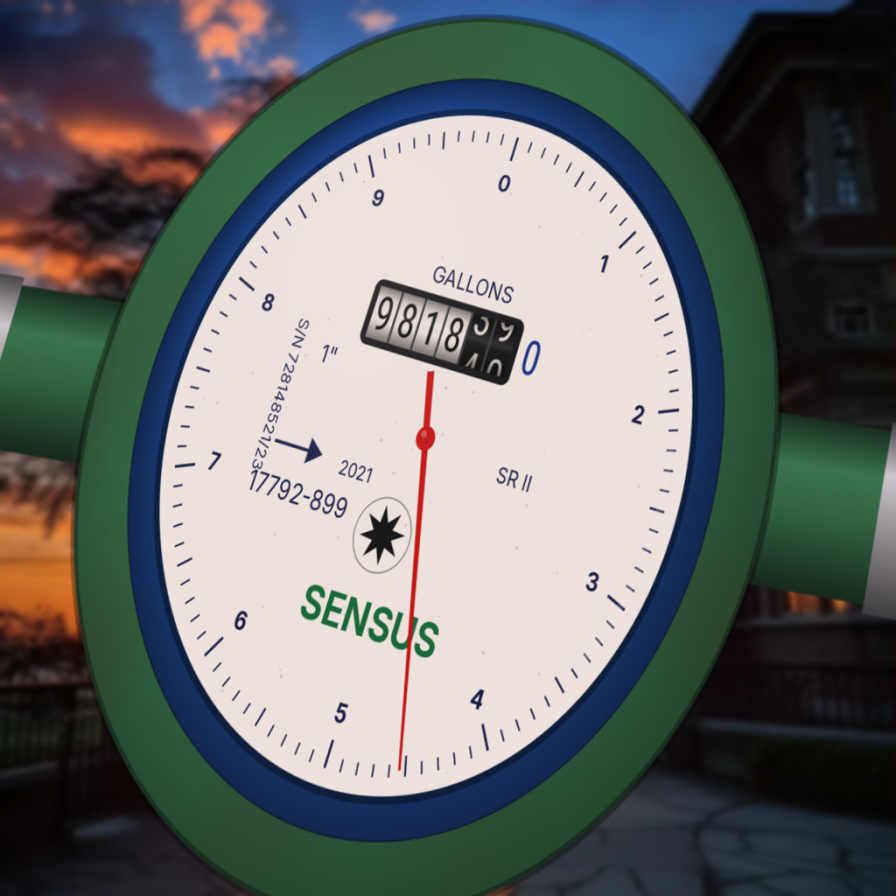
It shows 9818394.5 gal
